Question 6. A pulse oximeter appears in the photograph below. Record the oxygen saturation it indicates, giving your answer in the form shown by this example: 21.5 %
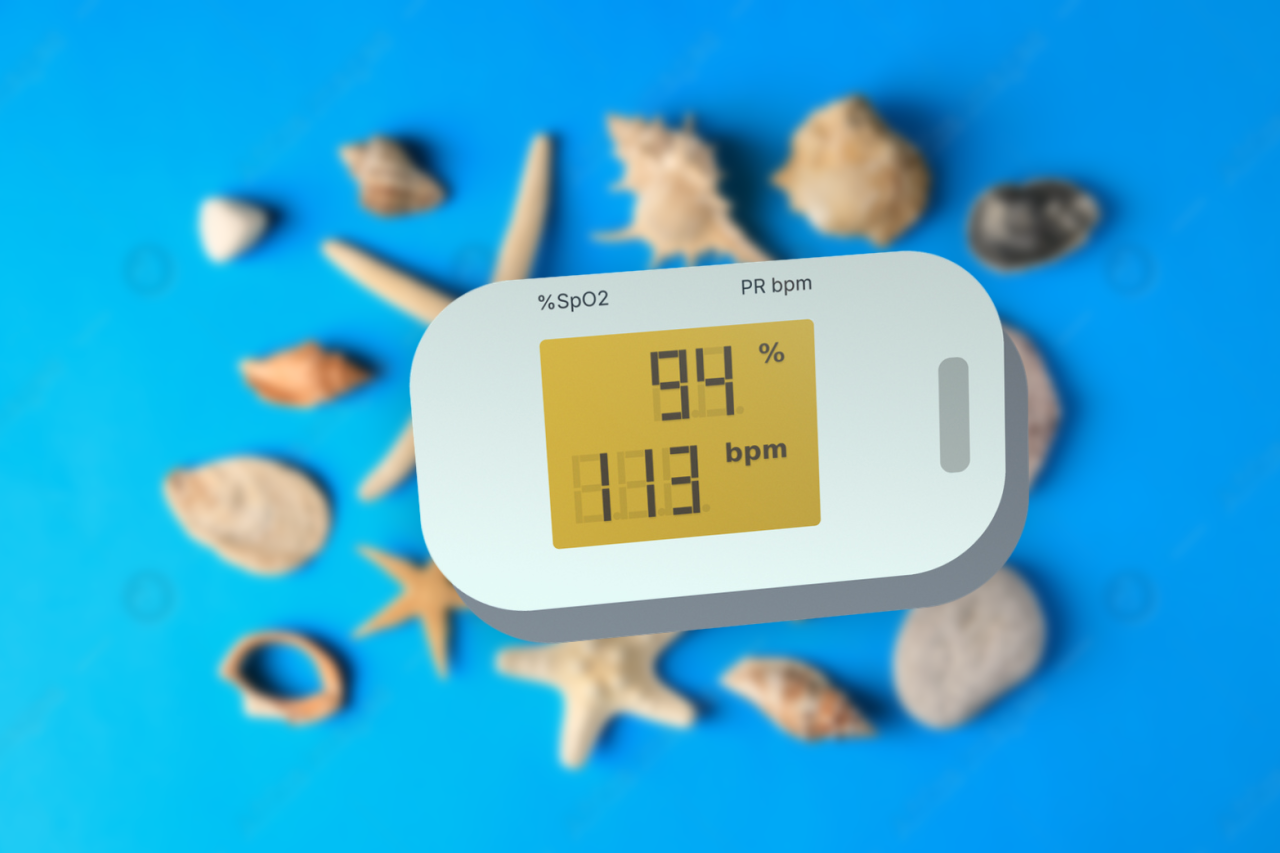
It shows 94 %
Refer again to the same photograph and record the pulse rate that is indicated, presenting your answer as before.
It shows 113 bpm
